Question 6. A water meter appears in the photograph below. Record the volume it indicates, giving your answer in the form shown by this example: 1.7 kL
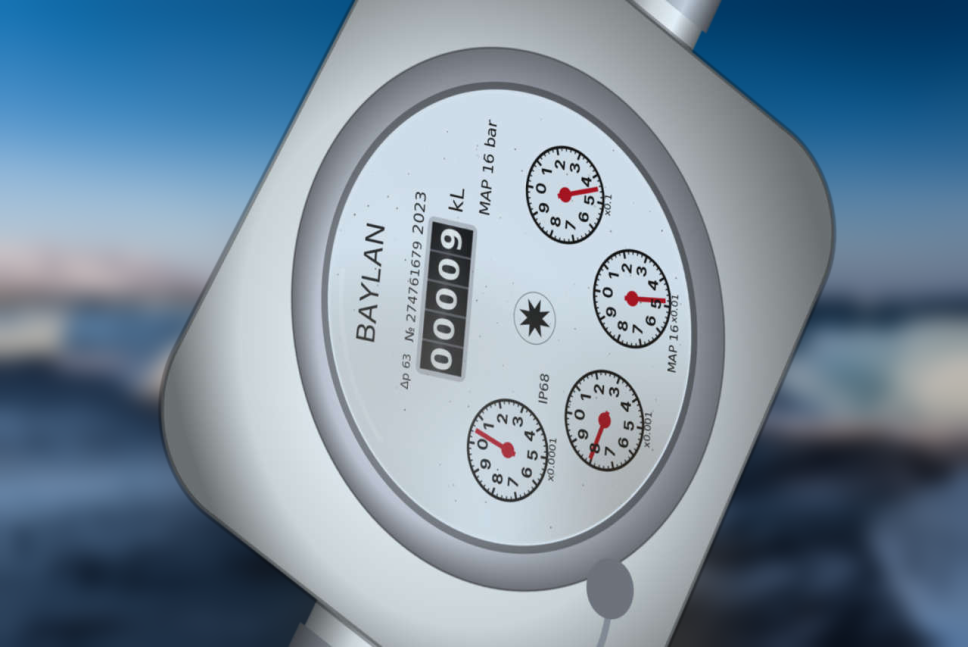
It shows 9.4480 kL
